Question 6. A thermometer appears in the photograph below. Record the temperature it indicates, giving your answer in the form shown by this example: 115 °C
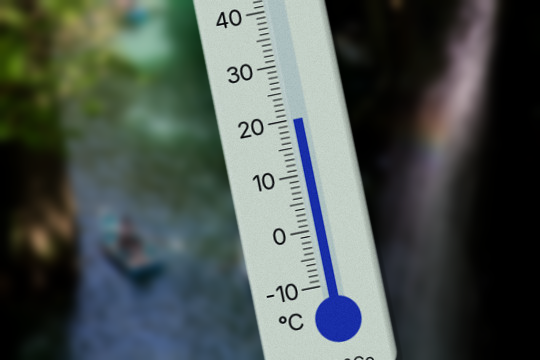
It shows 20 °C
